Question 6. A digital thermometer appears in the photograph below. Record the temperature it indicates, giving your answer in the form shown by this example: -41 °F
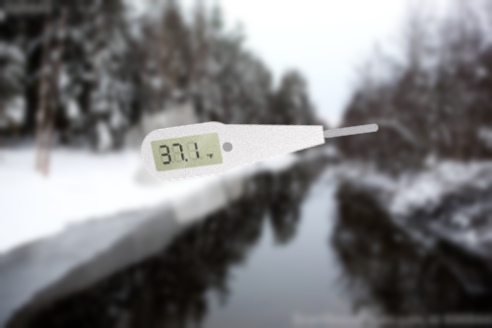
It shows 37.1 °F
